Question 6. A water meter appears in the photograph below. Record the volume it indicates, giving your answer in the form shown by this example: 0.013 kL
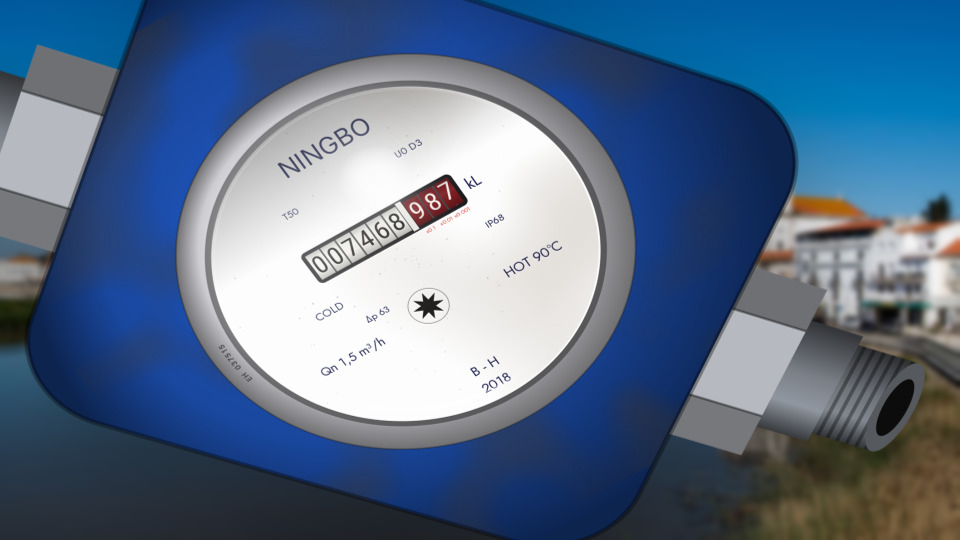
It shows 7468.987 kL
